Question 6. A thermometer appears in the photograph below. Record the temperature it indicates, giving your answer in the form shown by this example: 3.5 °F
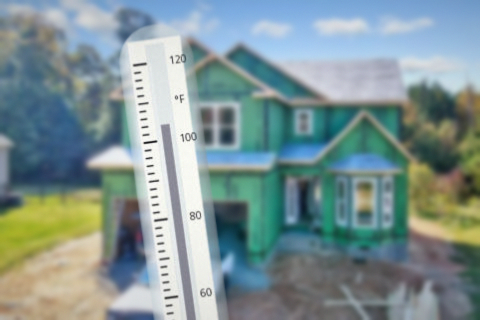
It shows 104 °F
